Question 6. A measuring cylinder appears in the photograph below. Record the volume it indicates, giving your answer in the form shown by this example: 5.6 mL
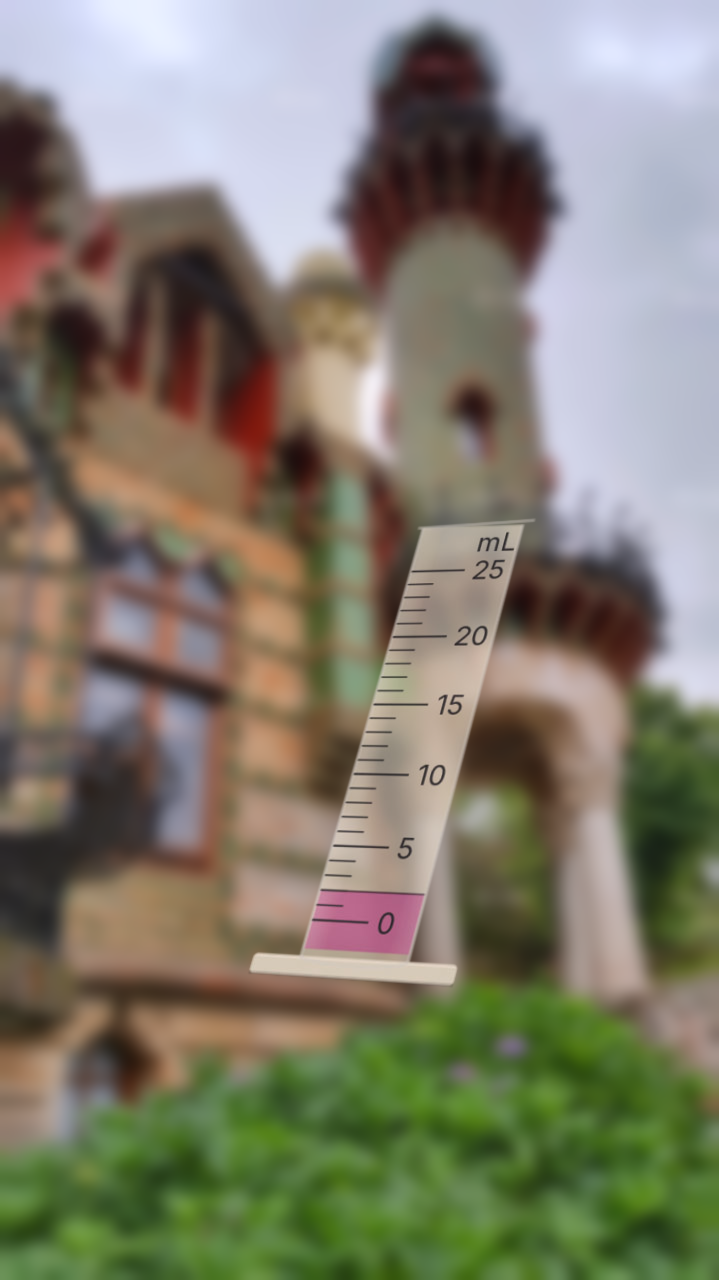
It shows 2 mL
